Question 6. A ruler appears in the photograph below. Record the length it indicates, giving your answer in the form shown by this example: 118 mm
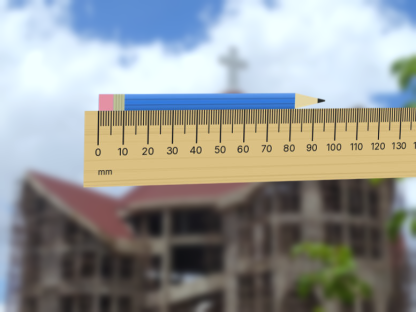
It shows 95 mm
